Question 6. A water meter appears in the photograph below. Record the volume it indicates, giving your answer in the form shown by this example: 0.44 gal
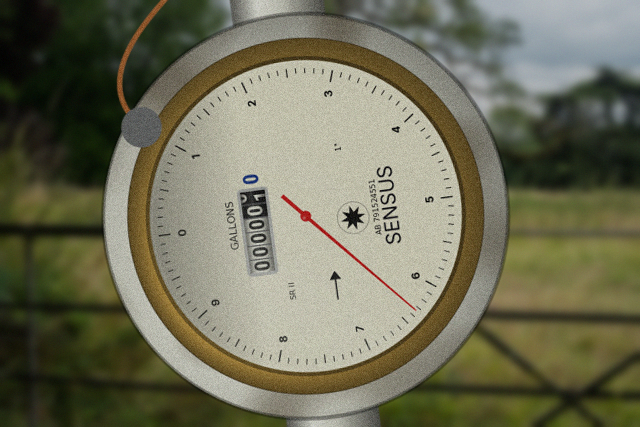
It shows 6.3 gal
